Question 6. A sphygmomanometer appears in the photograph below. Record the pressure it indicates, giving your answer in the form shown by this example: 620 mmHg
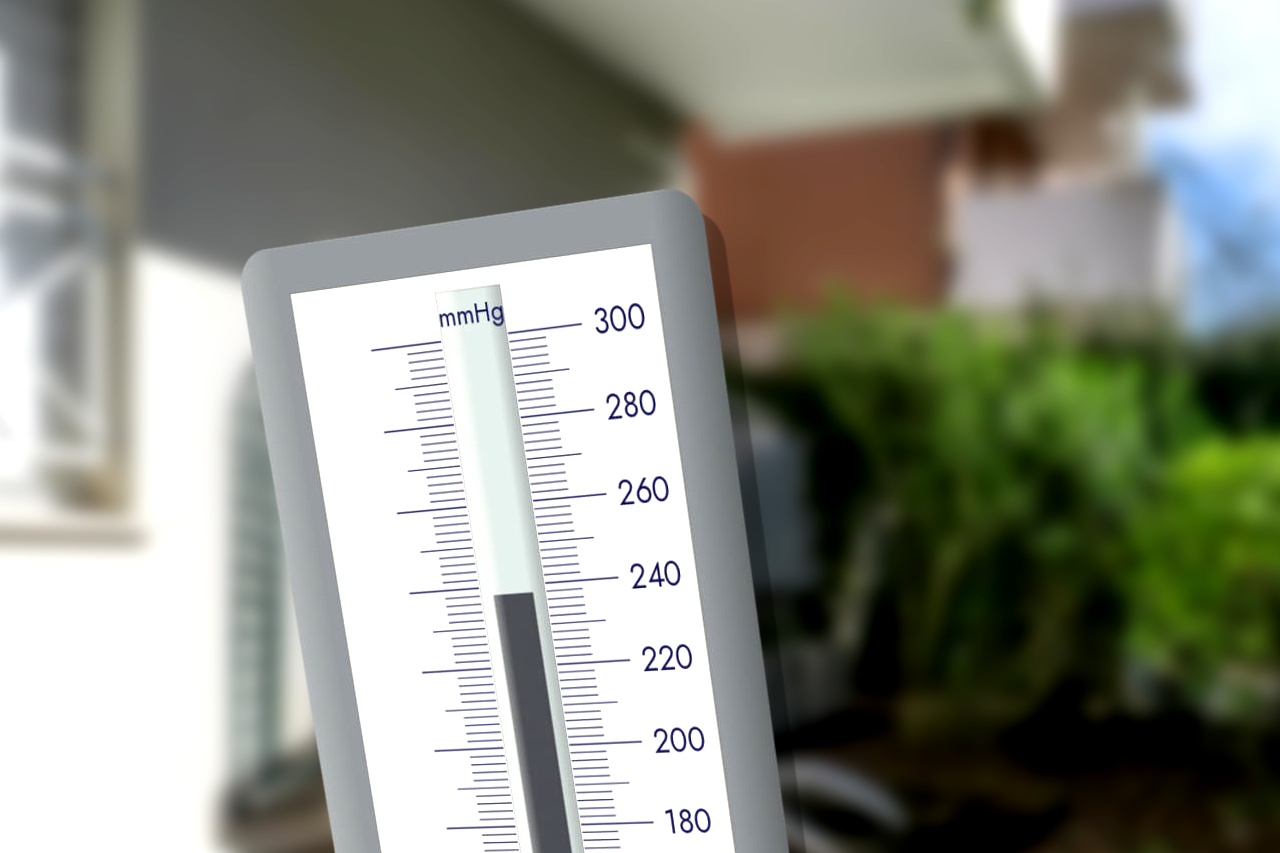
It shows 238 mmHg
